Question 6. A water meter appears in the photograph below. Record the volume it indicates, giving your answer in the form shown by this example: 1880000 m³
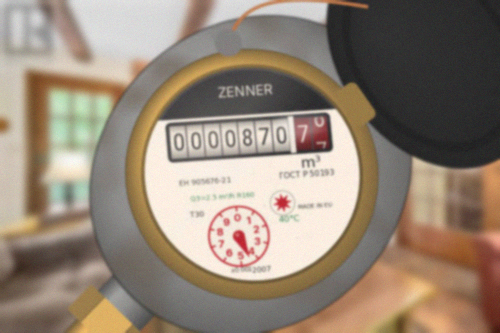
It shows 870.764 m³
